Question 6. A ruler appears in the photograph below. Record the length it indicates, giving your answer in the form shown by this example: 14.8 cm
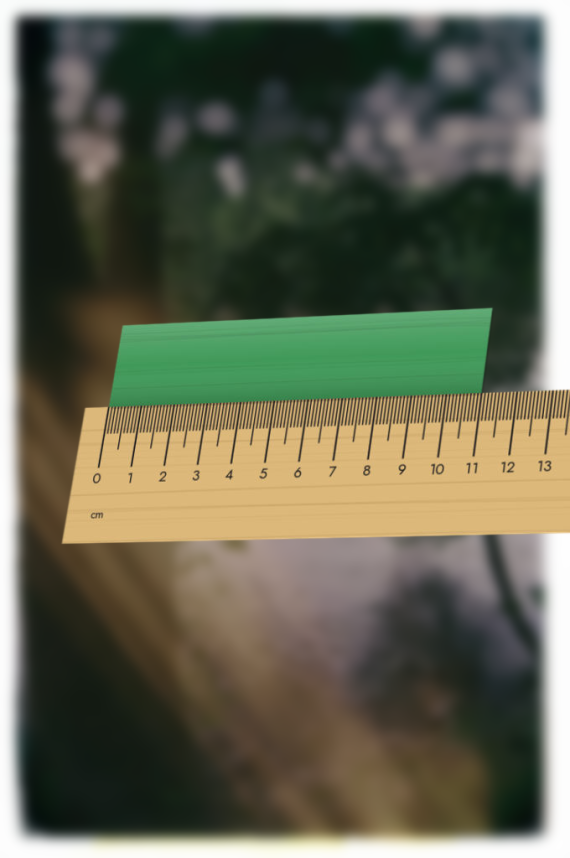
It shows 11 cm
